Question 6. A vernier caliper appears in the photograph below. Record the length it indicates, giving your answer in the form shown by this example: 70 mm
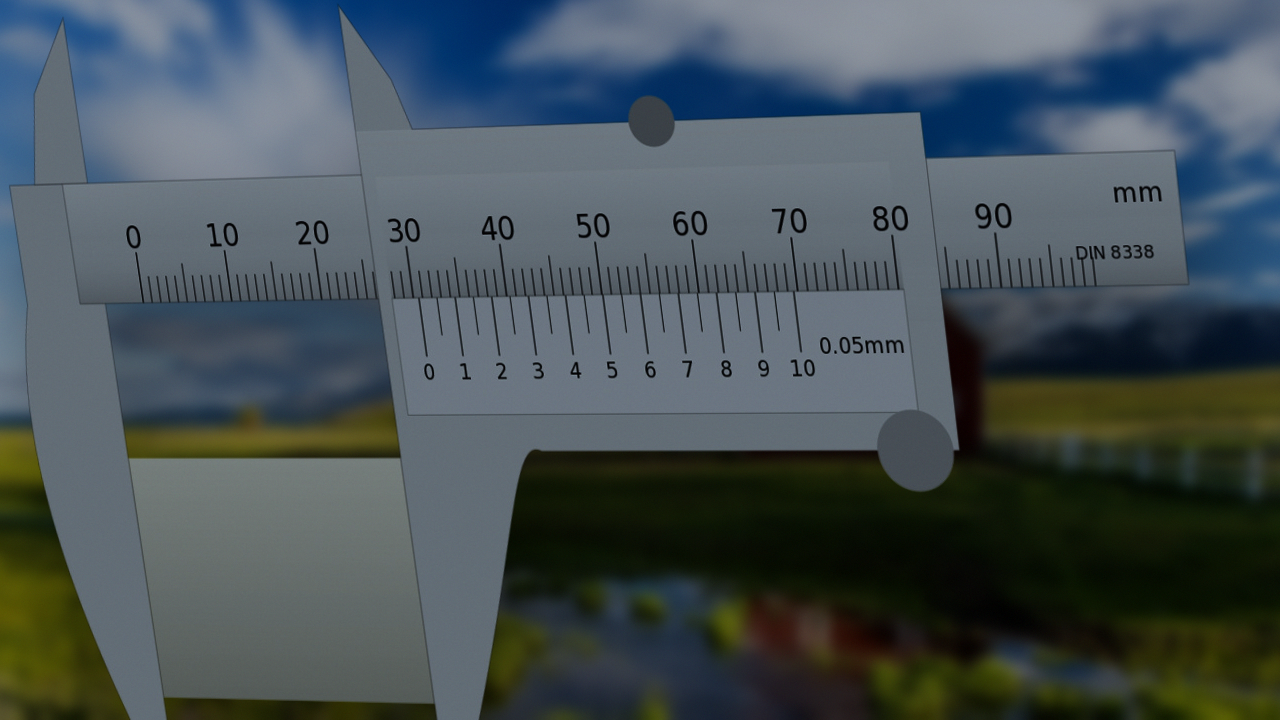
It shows 30.6 mm
